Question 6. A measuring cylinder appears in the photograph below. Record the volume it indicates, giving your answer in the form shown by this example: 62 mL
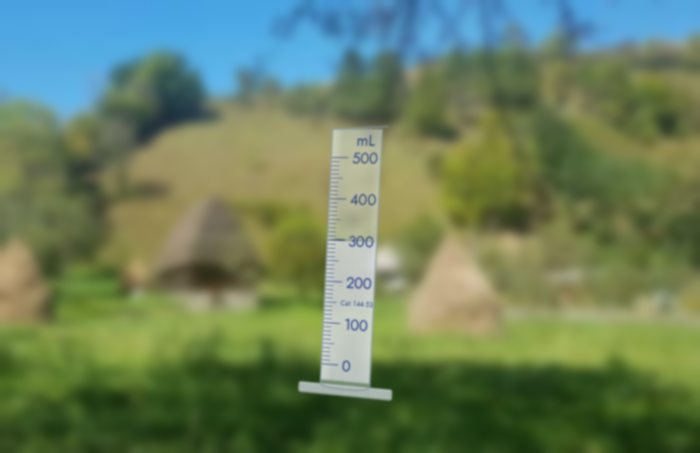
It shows 300 mL
